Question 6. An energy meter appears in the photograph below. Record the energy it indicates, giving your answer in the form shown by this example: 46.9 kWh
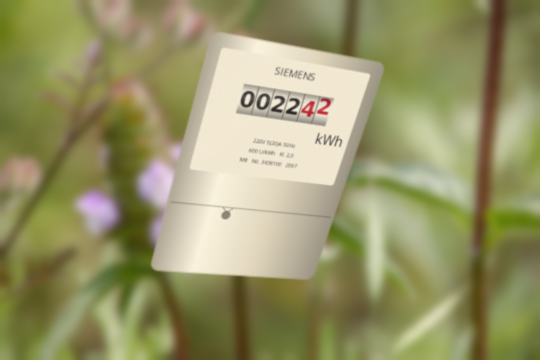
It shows 22.42 kWh
